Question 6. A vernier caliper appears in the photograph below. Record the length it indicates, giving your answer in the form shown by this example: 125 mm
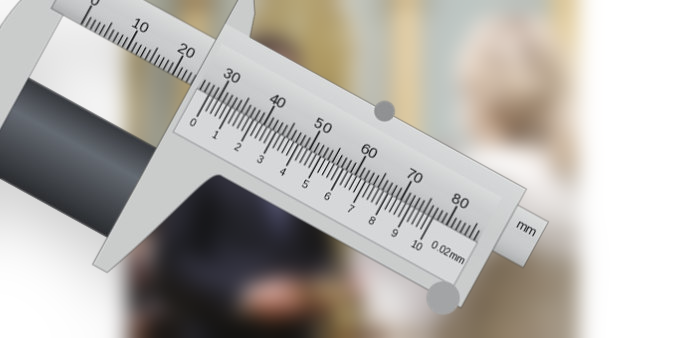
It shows 28.0 mm
